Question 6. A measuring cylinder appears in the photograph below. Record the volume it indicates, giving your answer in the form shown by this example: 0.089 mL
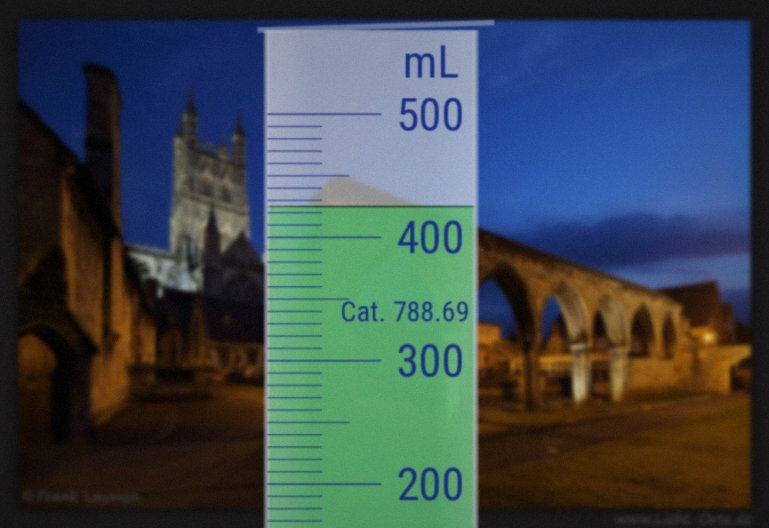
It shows 425 mL
